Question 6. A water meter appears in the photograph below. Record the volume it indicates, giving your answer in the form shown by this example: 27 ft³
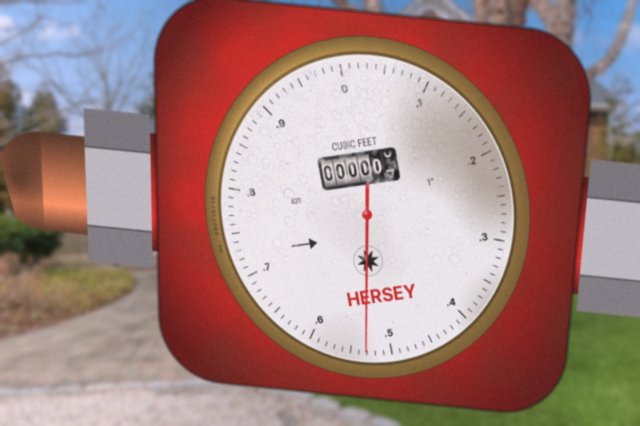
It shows 6.53 ft³
